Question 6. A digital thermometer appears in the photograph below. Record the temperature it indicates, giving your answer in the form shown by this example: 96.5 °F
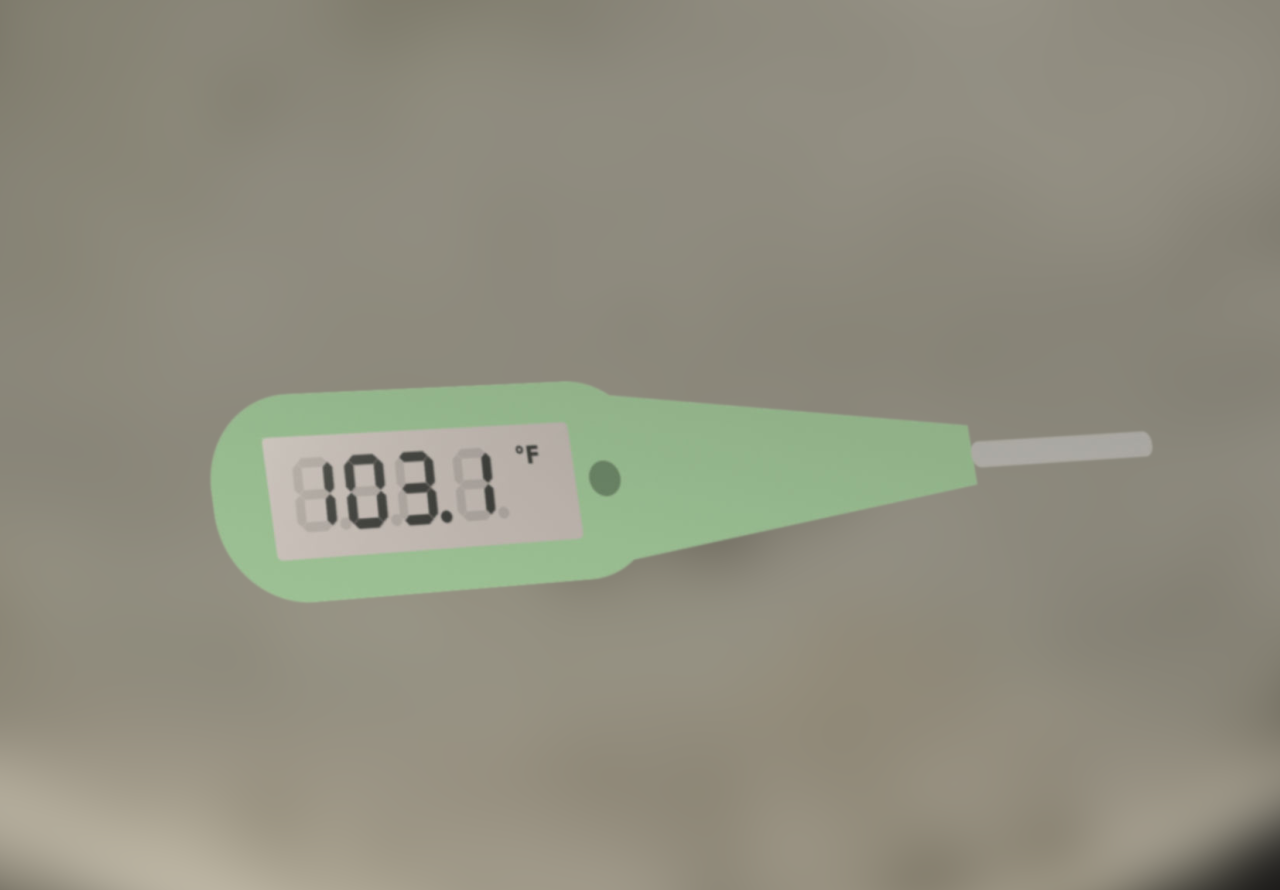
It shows 103.1 °F
